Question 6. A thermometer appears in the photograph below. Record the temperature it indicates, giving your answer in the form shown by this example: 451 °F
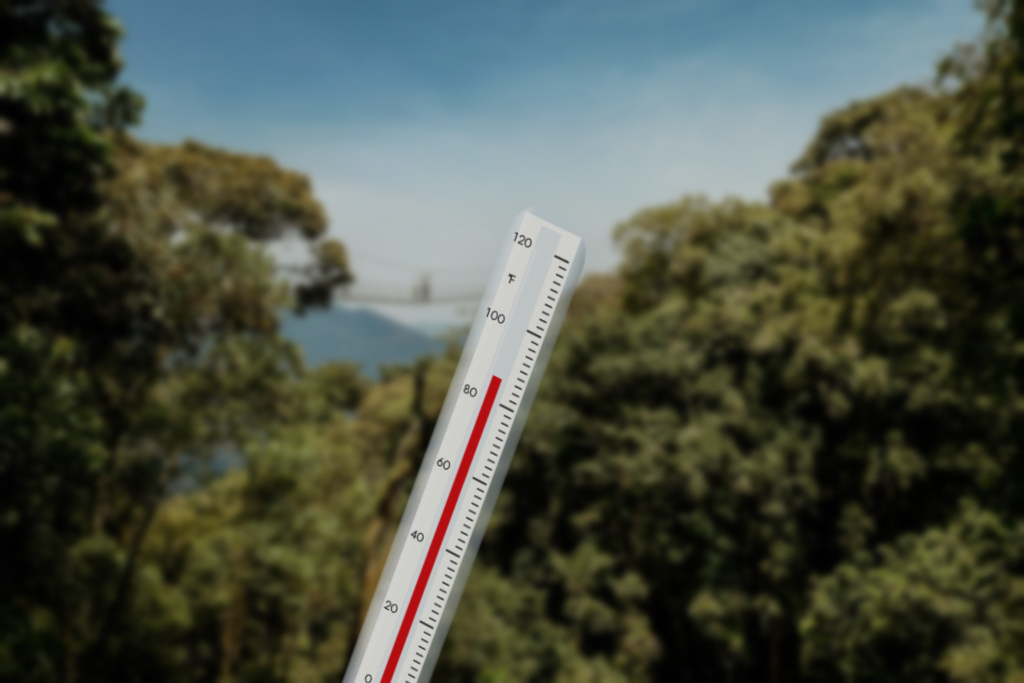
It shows 86 °F
